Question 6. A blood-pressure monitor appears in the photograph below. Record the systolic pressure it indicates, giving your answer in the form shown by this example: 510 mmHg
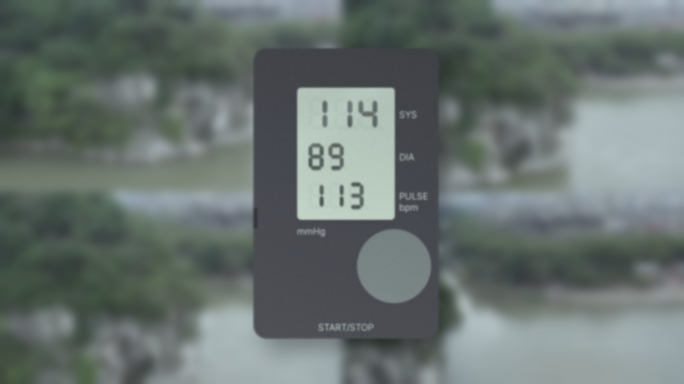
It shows 114 mmHg
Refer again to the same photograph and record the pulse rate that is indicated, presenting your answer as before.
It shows 113 bpm
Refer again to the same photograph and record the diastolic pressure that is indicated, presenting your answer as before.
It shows 89 mmHg
